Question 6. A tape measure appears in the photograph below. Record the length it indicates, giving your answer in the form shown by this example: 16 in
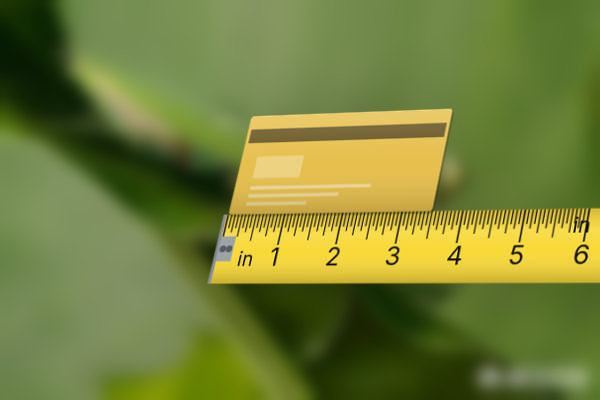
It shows 3.5 in
